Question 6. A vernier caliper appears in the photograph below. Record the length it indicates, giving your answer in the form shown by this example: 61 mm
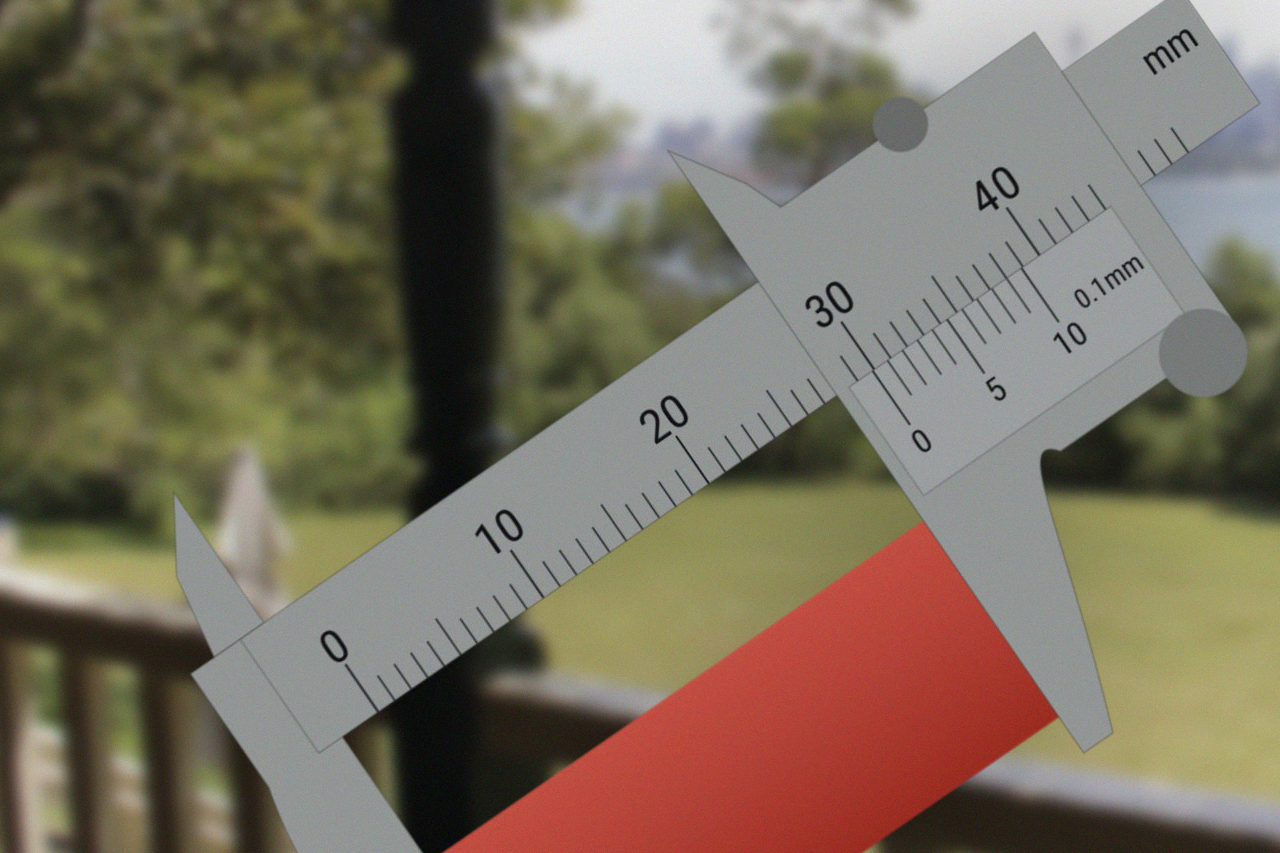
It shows 29.9 mm
